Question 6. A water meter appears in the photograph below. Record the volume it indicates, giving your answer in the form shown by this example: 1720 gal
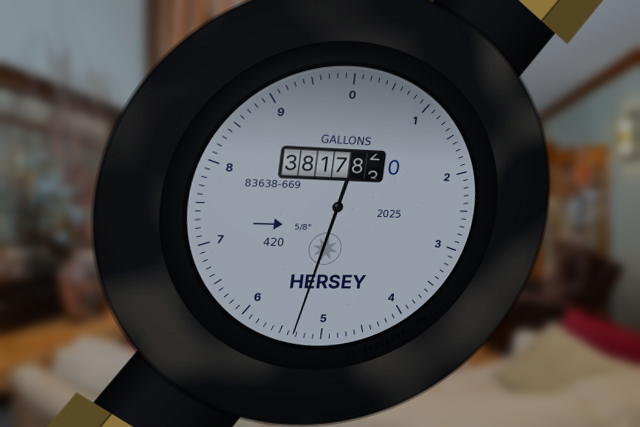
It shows 3817825.3 gal
